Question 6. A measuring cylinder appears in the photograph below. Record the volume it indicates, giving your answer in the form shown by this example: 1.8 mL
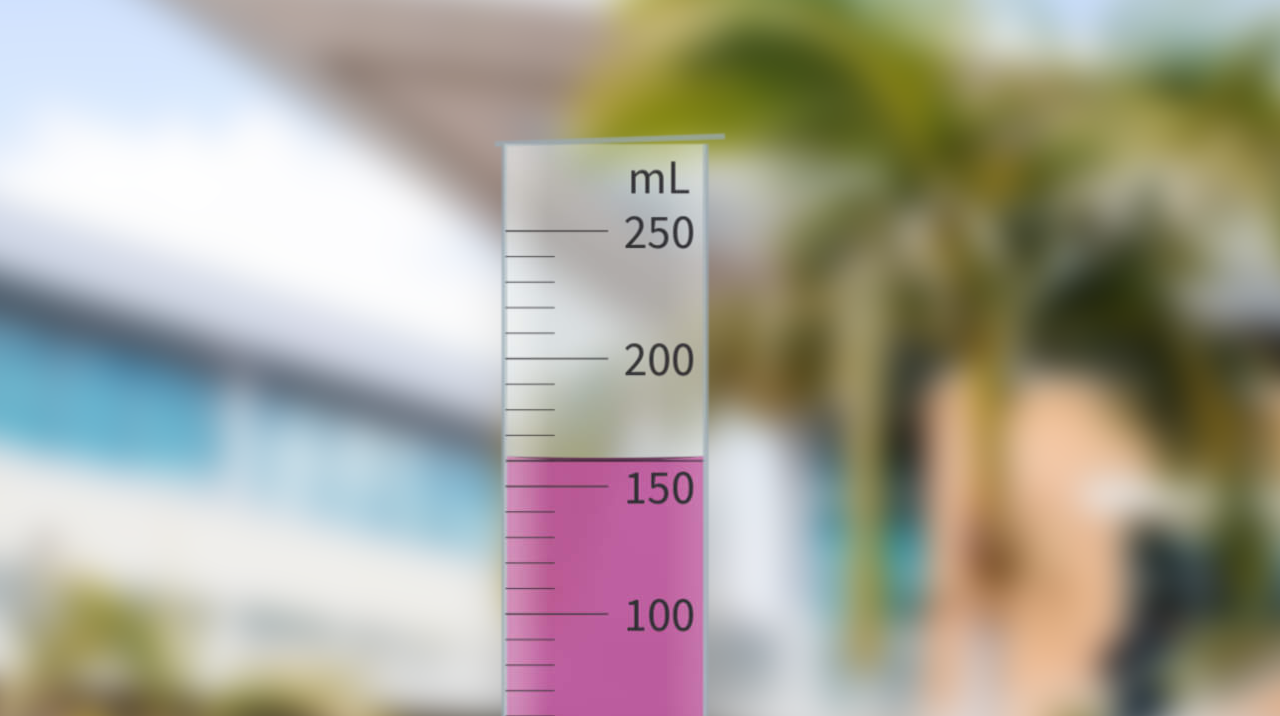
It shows 160 mL
